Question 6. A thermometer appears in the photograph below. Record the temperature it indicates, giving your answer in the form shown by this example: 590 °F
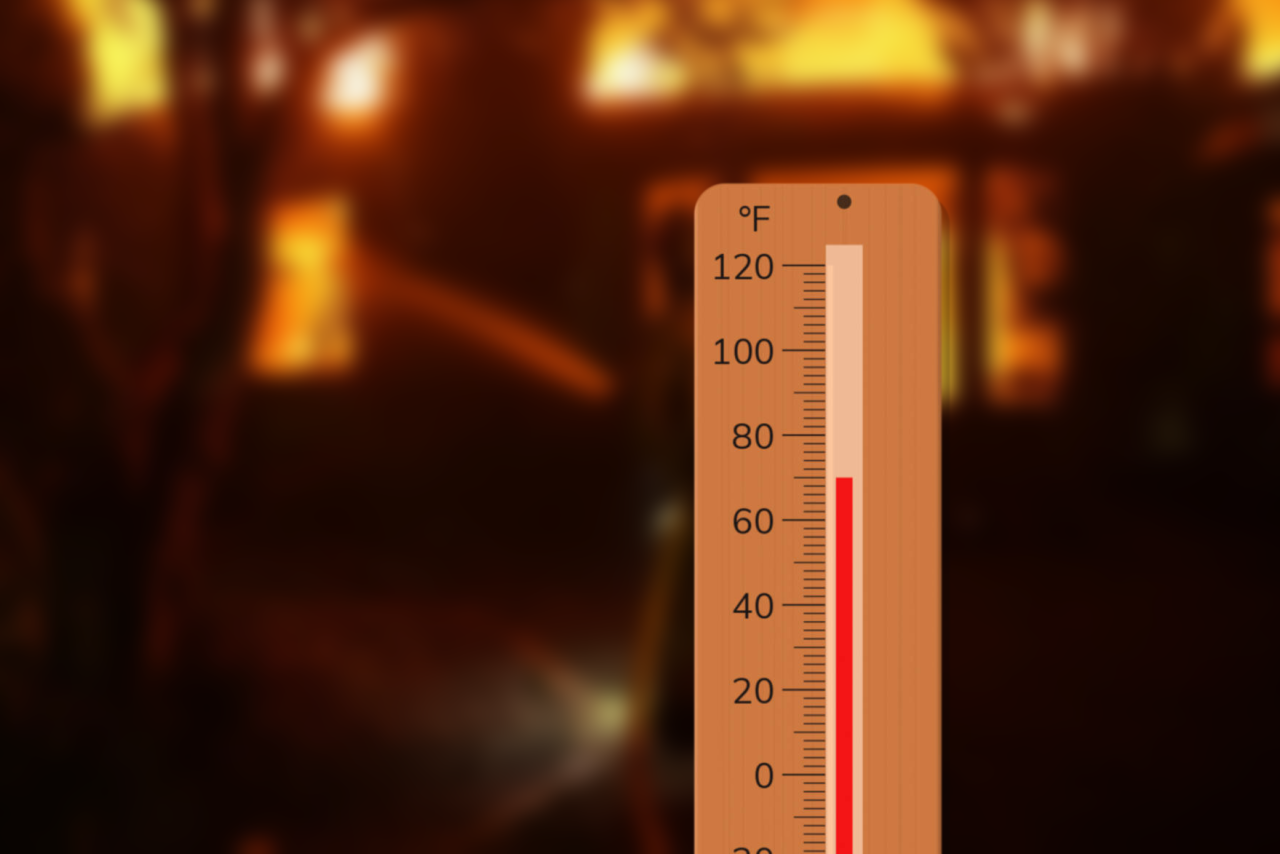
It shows 70 °F
